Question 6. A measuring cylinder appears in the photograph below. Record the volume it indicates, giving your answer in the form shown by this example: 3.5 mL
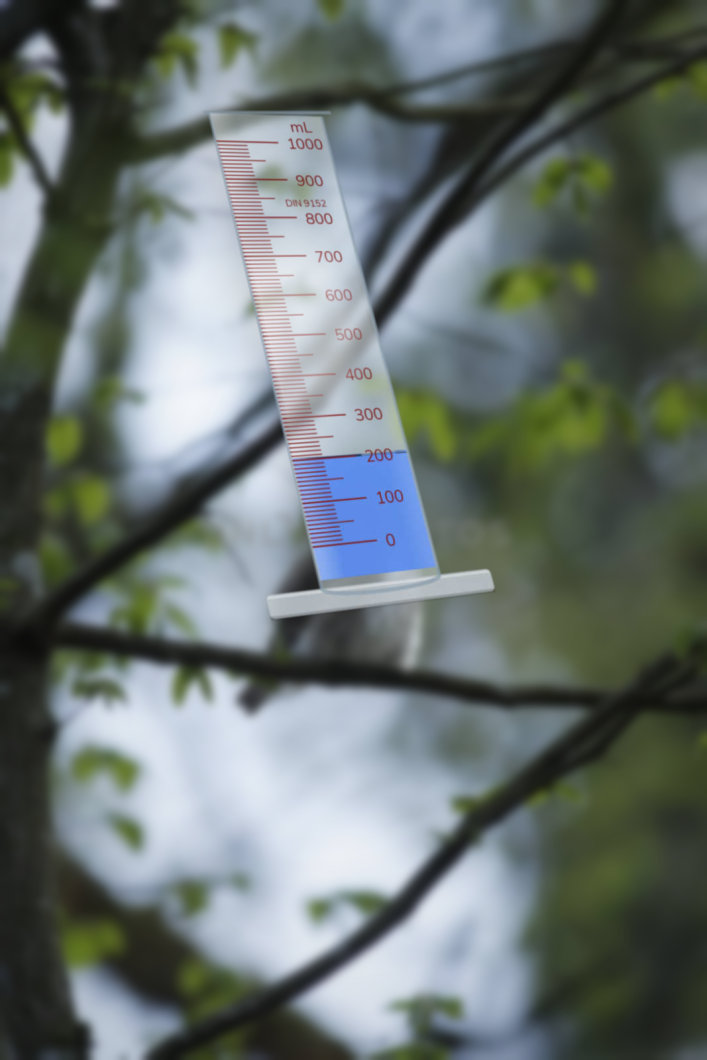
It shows 200 mL
